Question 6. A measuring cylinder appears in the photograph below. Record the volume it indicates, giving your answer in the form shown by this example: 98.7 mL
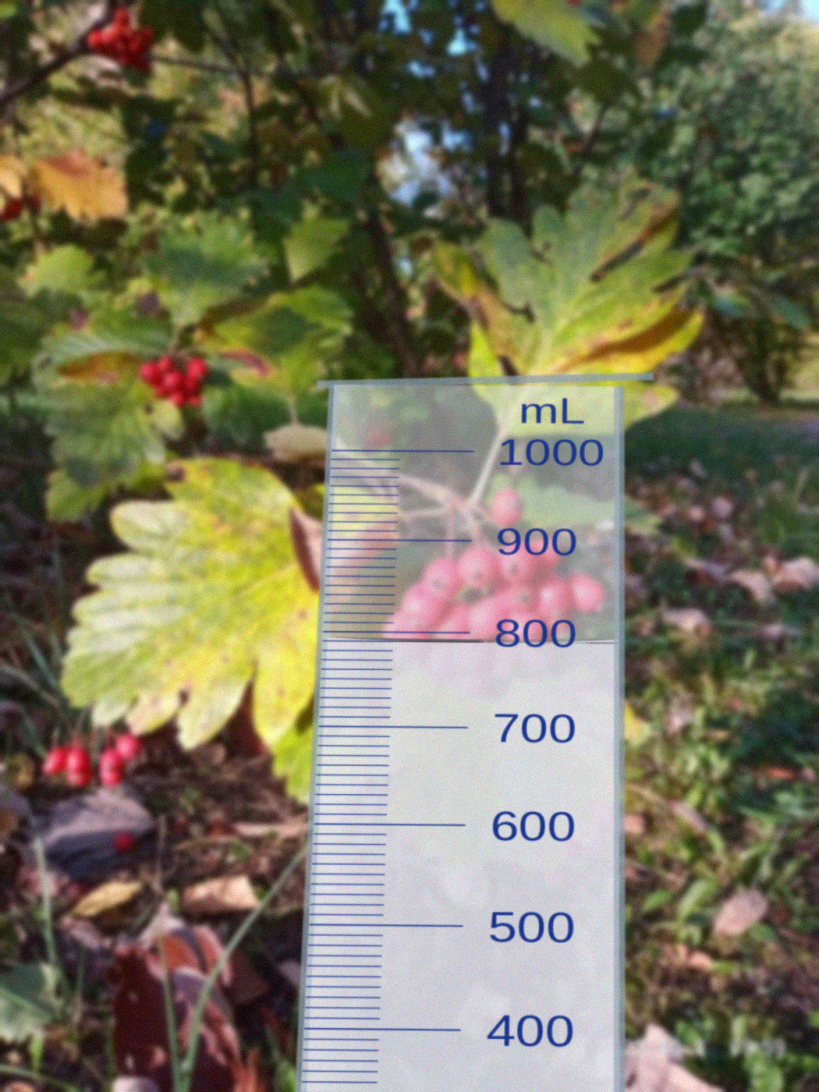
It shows 790 mL
